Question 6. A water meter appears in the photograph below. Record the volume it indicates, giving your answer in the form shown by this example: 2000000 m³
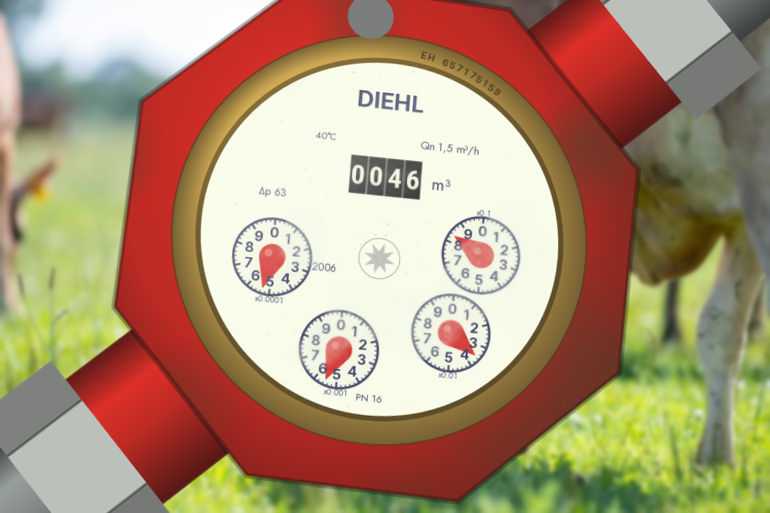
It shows 46.8355 m³
